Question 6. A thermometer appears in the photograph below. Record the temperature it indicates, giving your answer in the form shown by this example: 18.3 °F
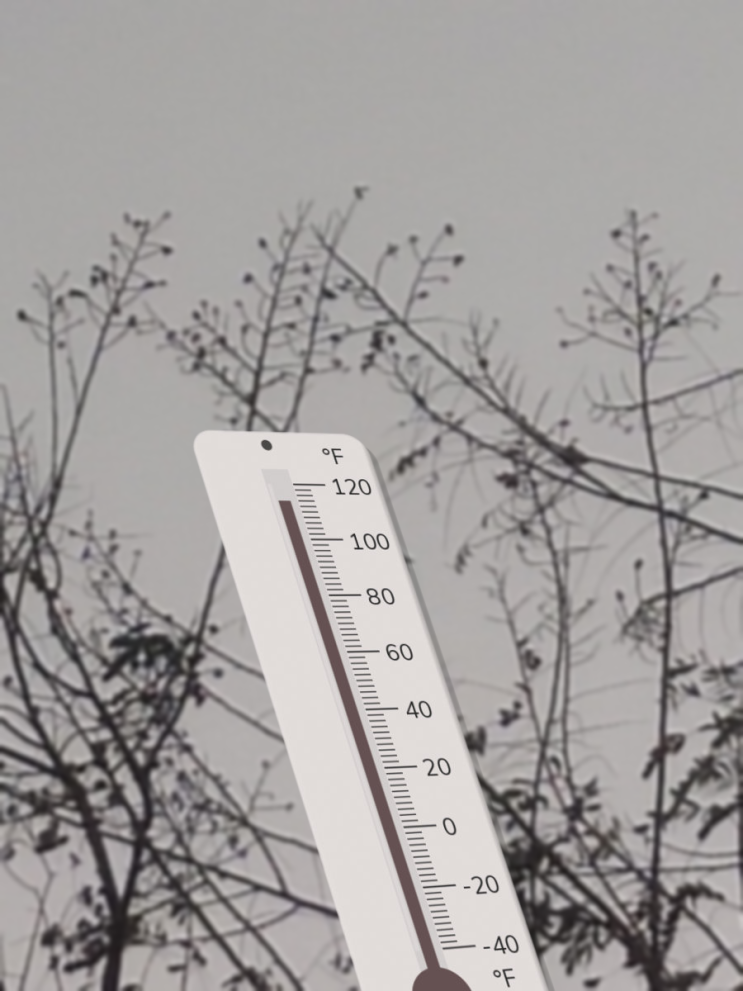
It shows 114 °F
